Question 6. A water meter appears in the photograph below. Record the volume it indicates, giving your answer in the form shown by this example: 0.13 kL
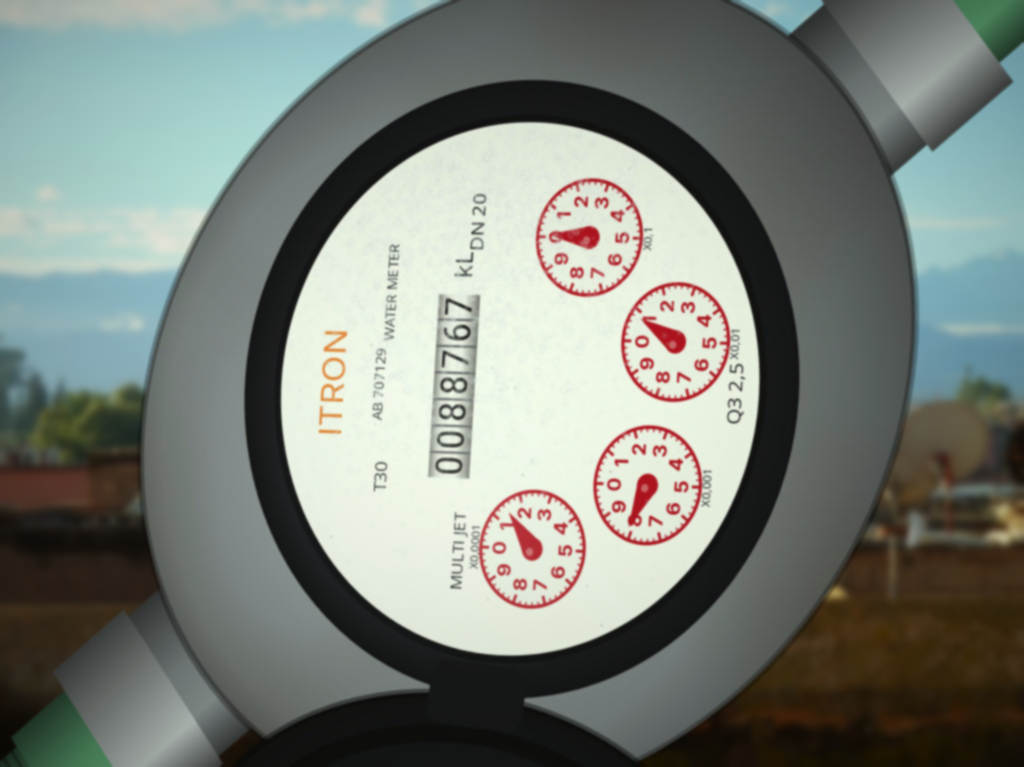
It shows 88767.0081 kL
